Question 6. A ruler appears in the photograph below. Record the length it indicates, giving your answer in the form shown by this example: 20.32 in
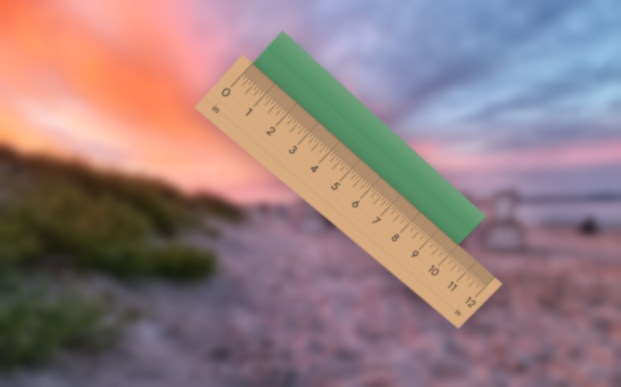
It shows 10 in
